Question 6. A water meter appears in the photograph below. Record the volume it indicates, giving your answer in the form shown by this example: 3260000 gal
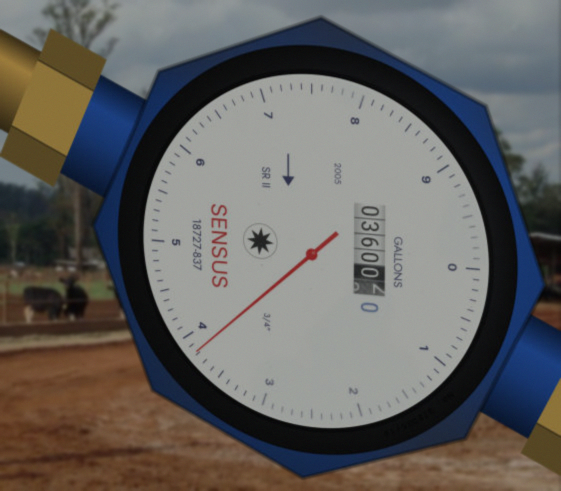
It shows 360023.8 gal
